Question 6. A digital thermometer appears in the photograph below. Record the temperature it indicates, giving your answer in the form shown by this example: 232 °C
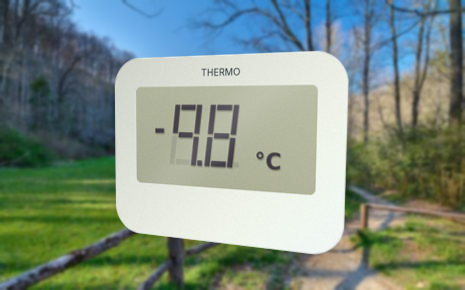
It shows -9.8 °C
